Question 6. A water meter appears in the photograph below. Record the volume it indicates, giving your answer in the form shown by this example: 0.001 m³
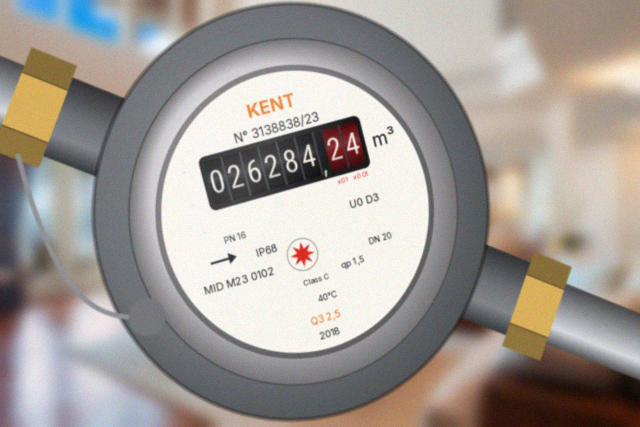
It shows 26284.24 m³
